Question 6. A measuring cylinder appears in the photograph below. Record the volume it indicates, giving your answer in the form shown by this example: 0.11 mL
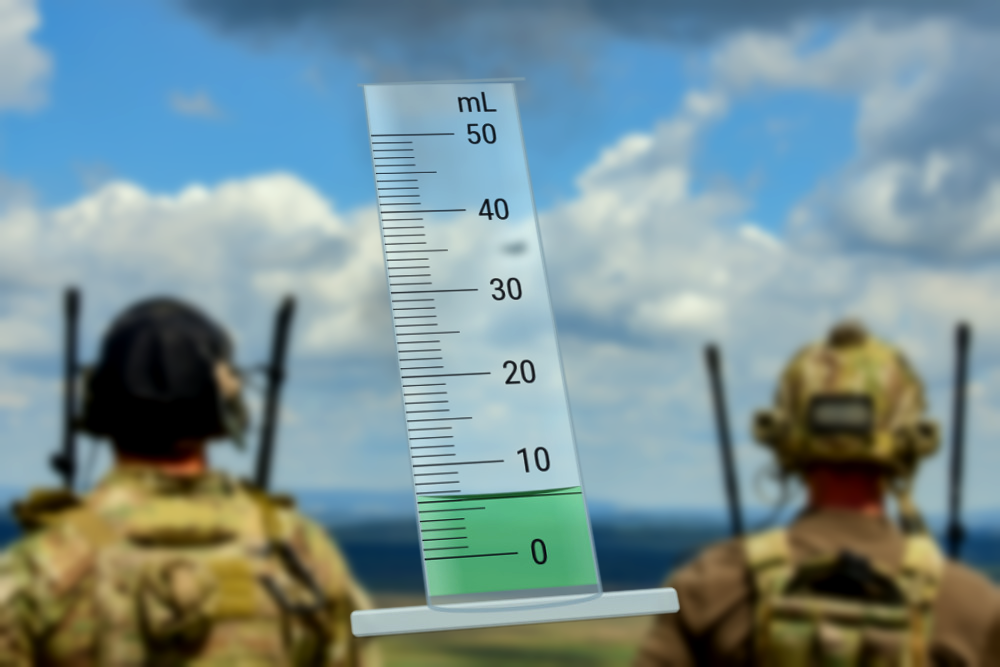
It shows 6 mL
